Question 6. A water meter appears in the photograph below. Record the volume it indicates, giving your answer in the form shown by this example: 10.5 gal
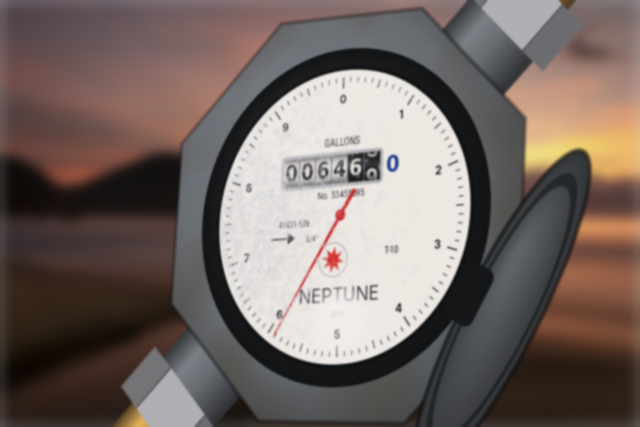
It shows 64685.9 gal
